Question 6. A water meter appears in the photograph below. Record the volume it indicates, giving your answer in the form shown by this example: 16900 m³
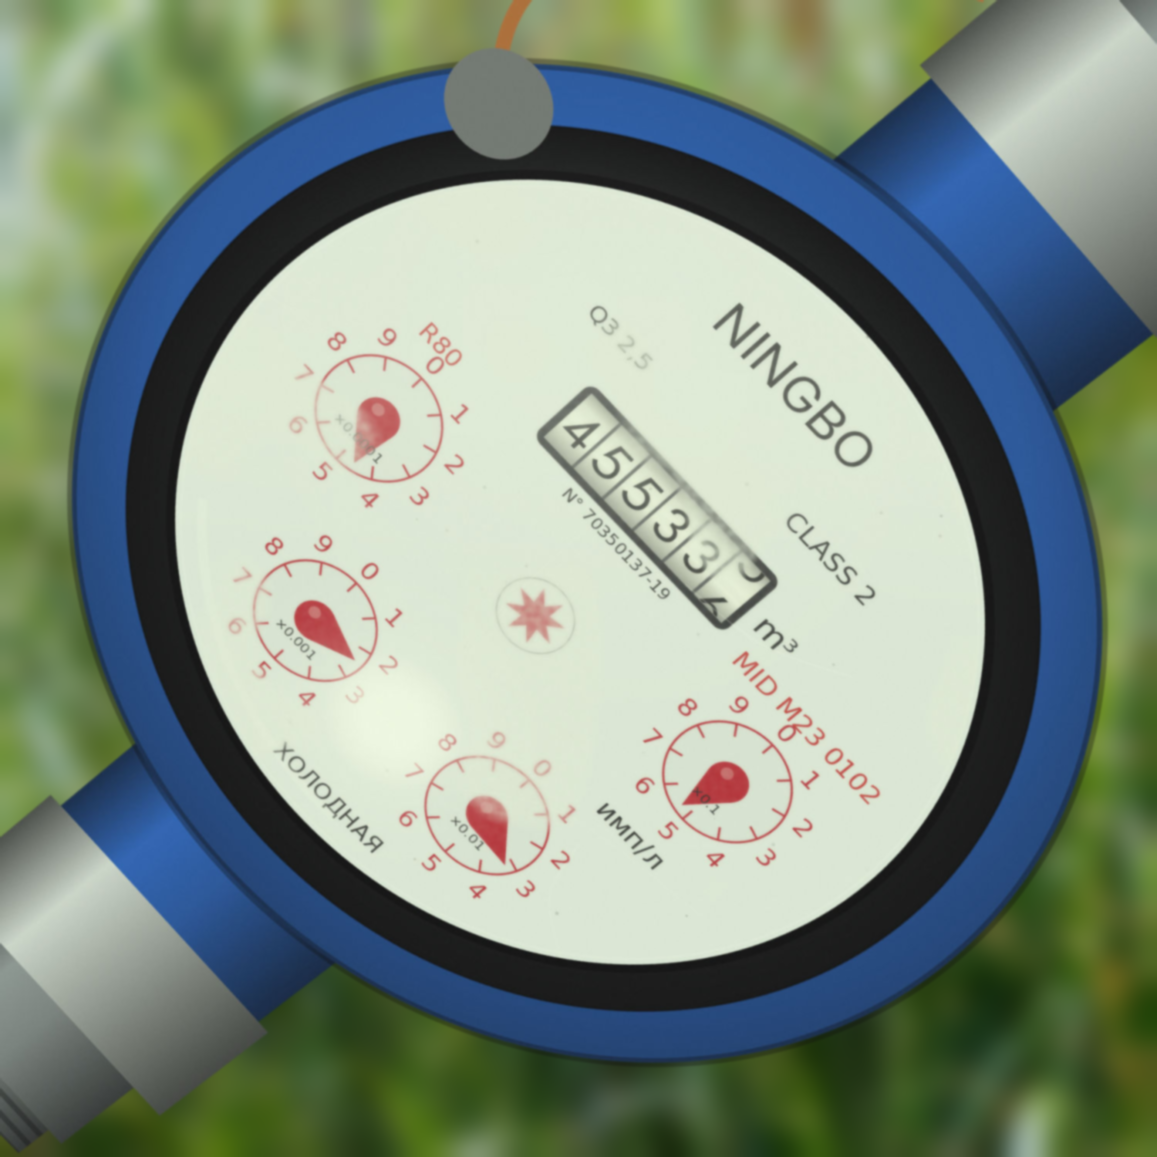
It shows 455335.5324 m³
